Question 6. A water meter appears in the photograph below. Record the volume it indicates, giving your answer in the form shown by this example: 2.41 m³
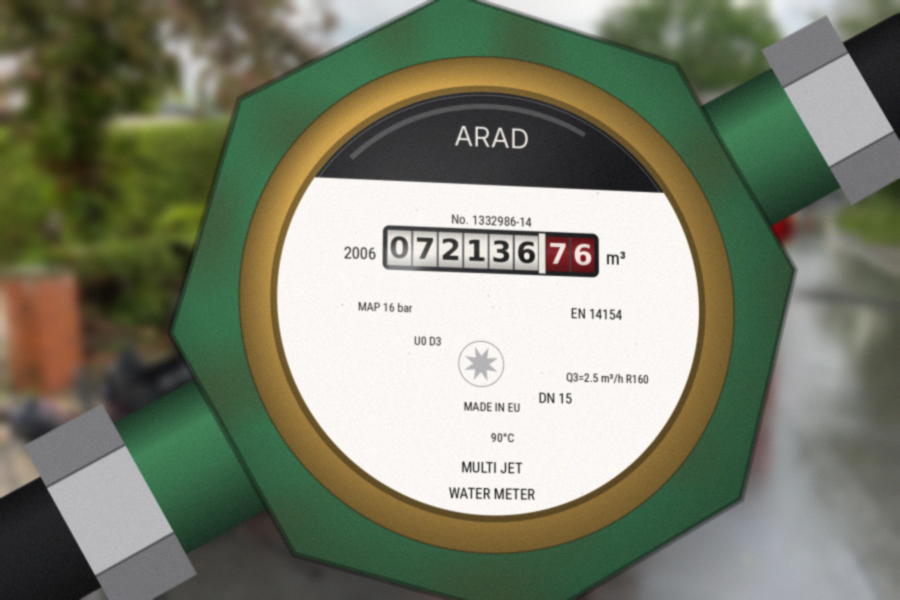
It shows 72136.76 m³
